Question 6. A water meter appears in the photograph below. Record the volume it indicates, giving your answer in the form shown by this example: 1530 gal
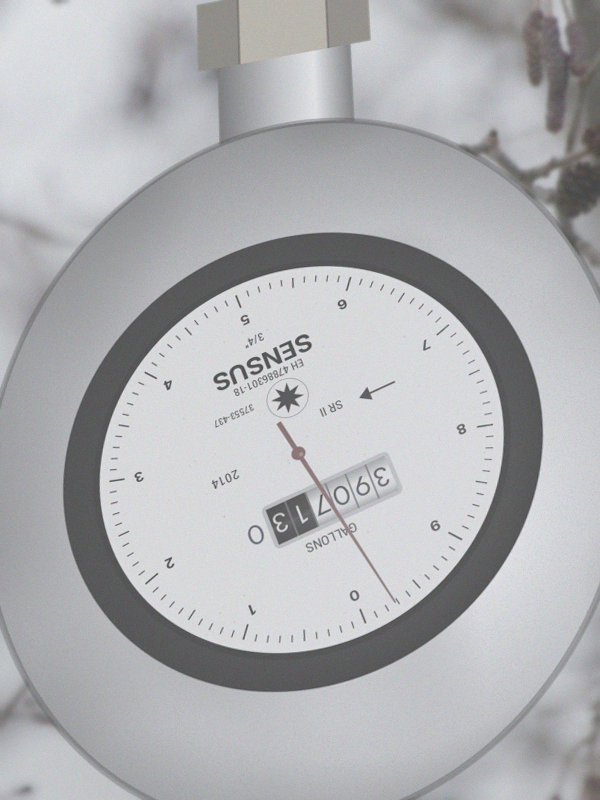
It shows 3907129.7 gal
